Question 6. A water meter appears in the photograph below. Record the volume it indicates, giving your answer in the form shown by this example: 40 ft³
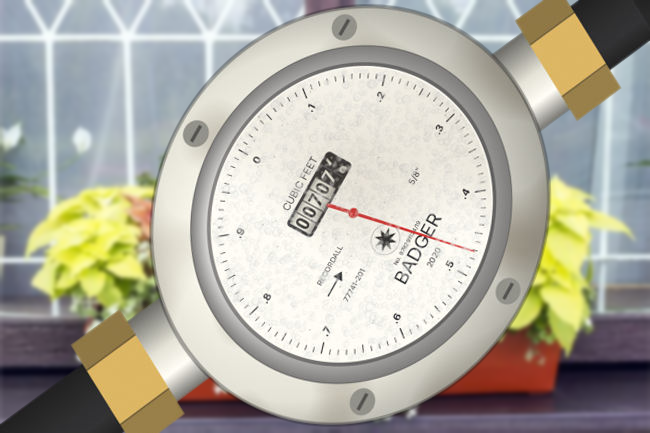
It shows 7077.47 ft³
